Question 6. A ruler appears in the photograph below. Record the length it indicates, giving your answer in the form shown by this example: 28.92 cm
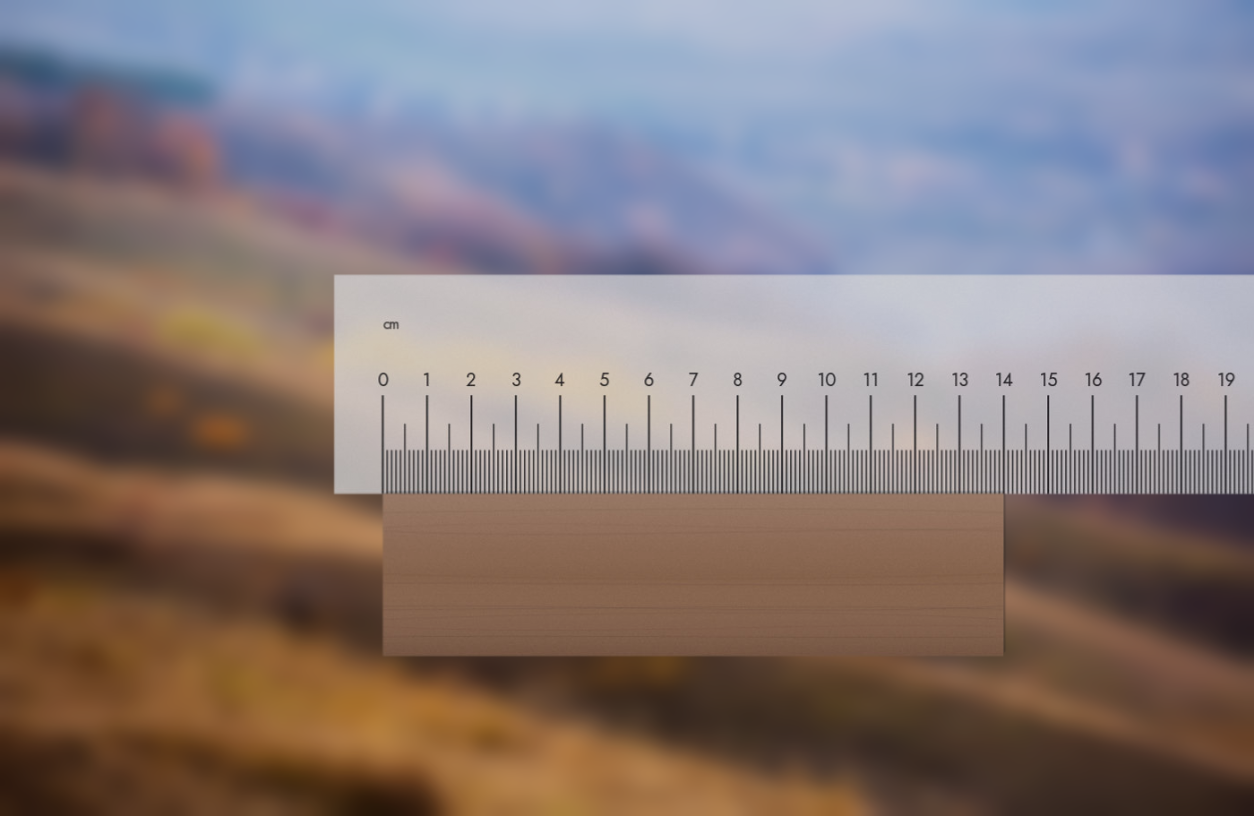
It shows 14 cm
